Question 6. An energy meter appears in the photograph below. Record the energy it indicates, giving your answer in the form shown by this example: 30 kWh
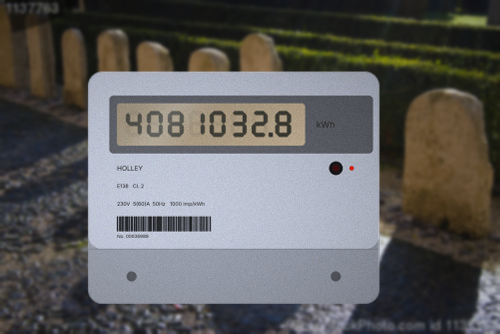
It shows 4081032.8 kWh
